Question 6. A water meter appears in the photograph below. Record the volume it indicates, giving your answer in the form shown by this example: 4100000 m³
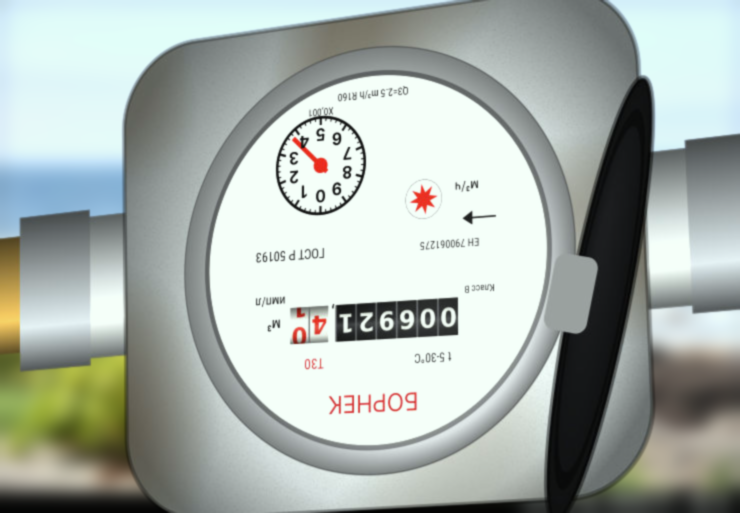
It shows 6921.403 m³
